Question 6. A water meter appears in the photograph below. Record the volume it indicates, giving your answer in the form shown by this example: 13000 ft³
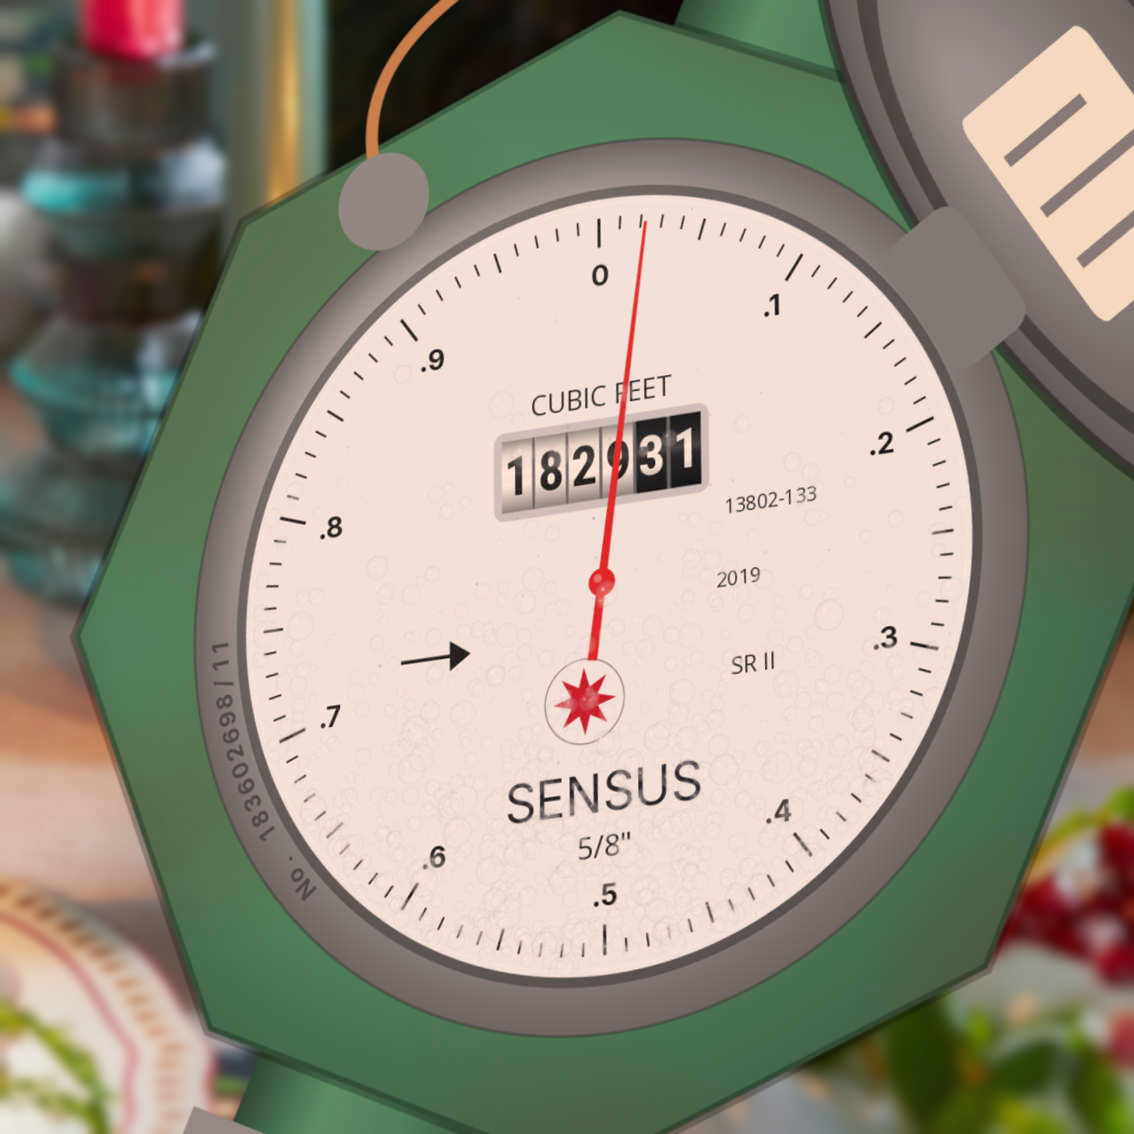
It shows 182931.02 ft³
